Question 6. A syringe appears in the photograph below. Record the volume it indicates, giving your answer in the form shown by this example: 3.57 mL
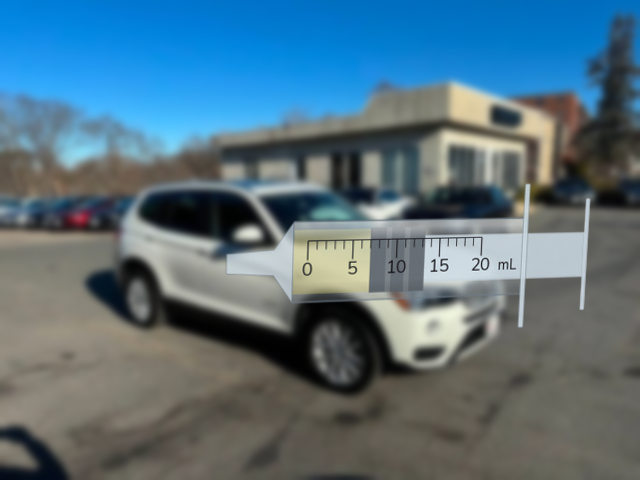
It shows 7 mL
